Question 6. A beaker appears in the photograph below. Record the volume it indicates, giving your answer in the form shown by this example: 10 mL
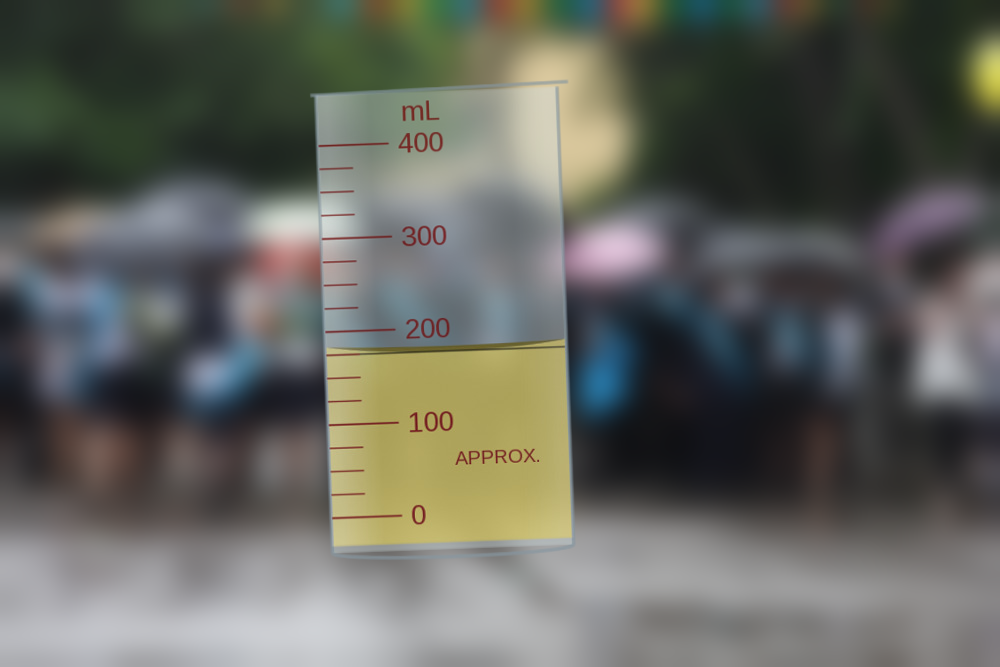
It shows 175 mL
